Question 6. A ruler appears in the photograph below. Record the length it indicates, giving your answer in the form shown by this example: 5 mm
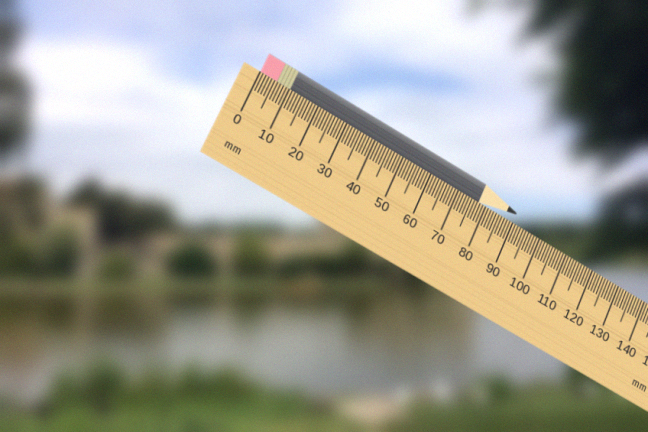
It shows 90 mm
